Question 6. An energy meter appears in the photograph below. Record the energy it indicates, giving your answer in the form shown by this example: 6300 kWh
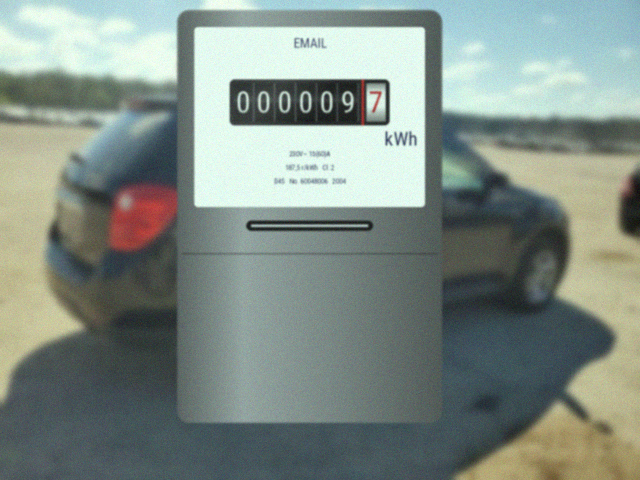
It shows 9.7 kWh
